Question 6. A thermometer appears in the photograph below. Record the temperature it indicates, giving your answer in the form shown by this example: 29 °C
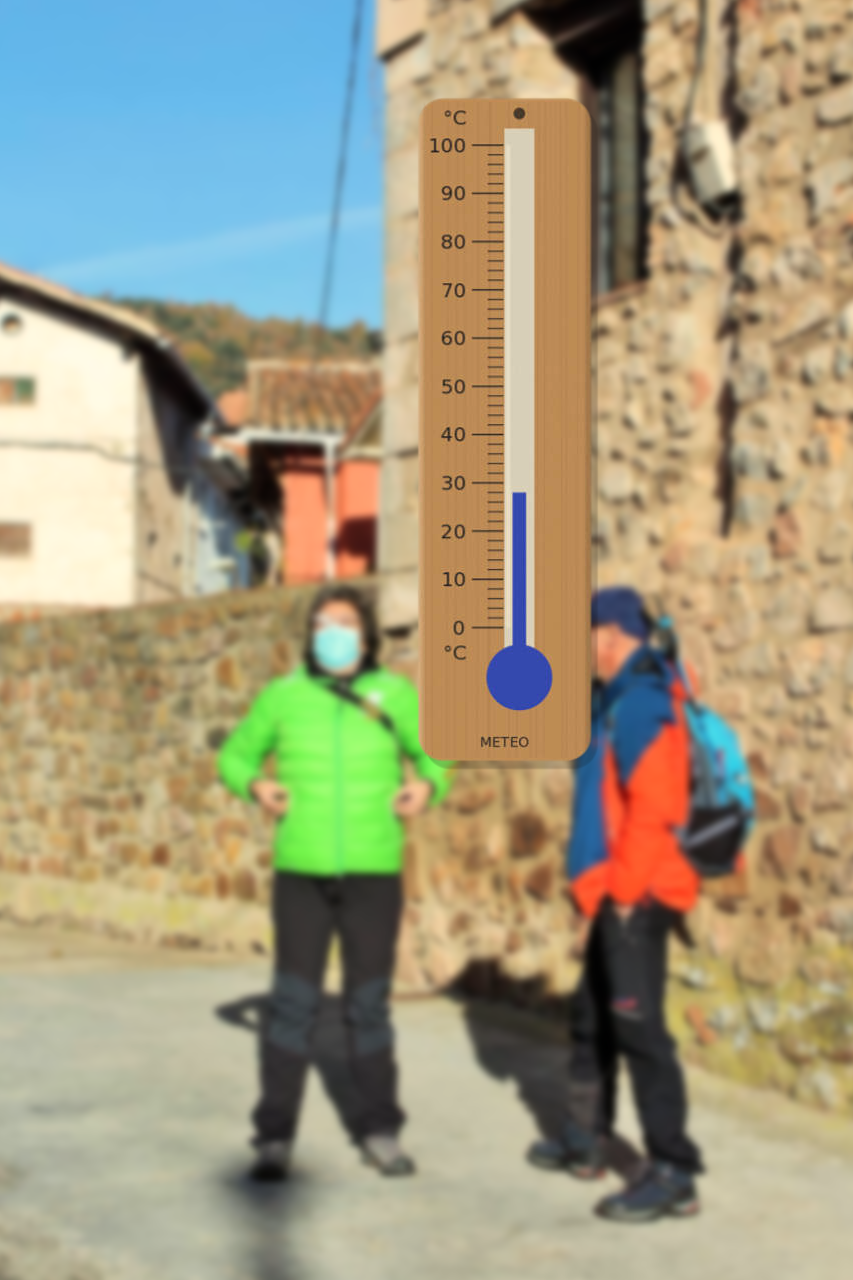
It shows 28 °C
